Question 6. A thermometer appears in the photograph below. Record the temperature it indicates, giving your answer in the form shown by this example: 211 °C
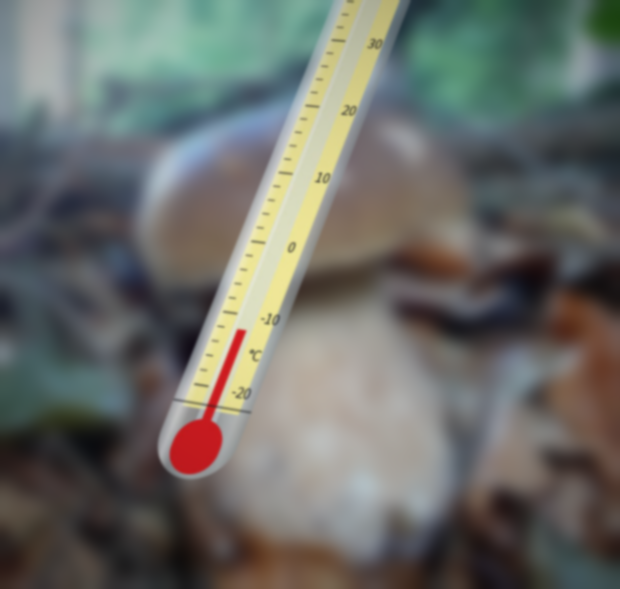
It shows -12 °C
